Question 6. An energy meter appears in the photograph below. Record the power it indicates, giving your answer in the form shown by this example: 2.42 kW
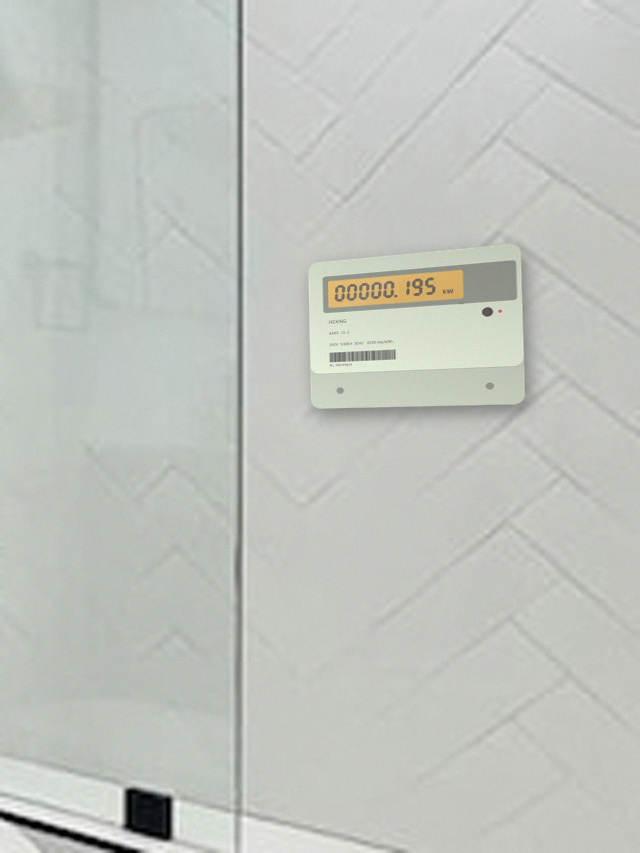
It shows 0.195 kW
